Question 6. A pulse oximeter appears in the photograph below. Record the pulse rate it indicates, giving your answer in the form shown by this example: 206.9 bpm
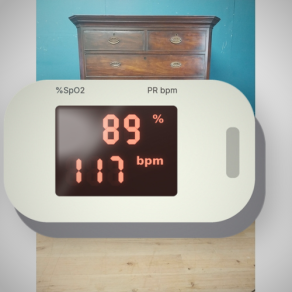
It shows 117 bpm
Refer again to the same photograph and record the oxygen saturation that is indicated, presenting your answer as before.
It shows 89 %
